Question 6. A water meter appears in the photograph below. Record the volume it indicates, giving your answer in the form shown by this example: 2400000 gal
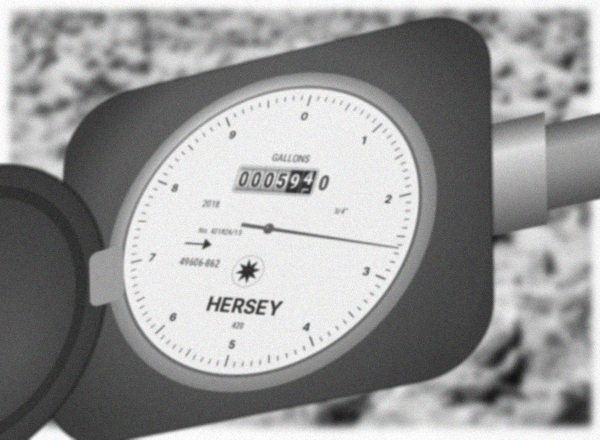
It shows 5942.6 gal
